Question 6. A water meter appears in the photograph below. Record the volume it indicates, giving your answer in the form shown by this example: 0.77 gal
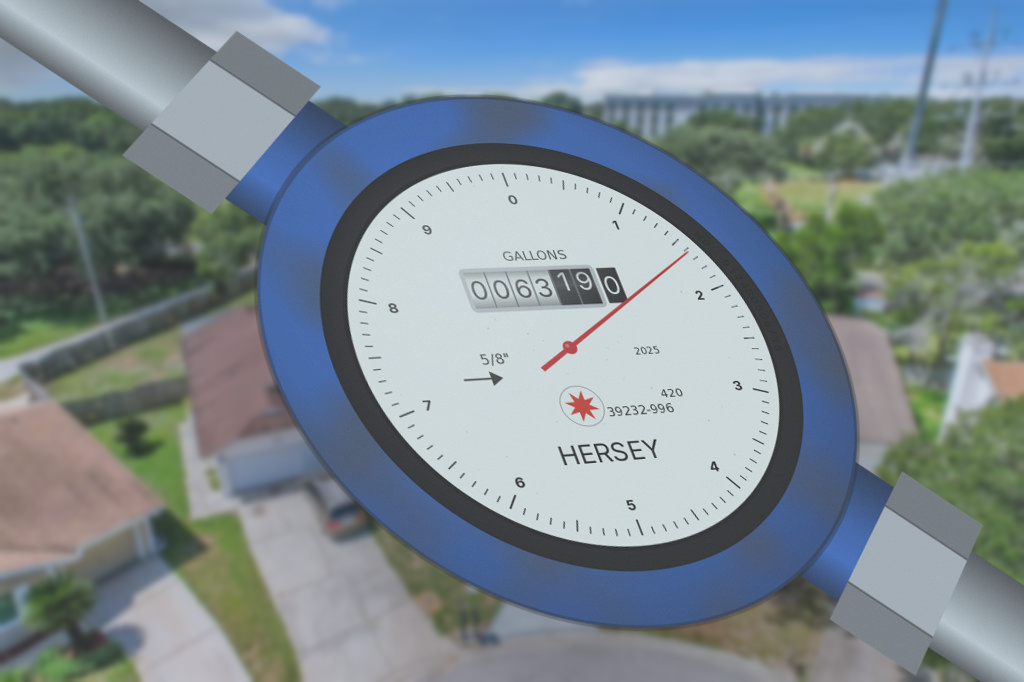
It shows 63191.6 gal
